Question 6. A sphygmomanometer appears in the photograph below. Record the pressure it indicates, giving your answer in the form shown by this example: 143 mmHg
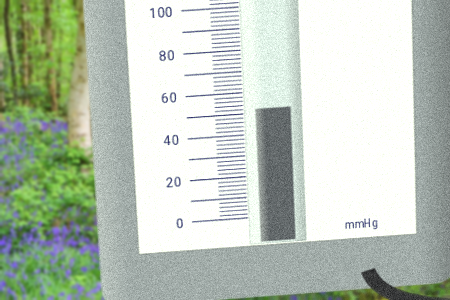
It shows 52 mmHg
